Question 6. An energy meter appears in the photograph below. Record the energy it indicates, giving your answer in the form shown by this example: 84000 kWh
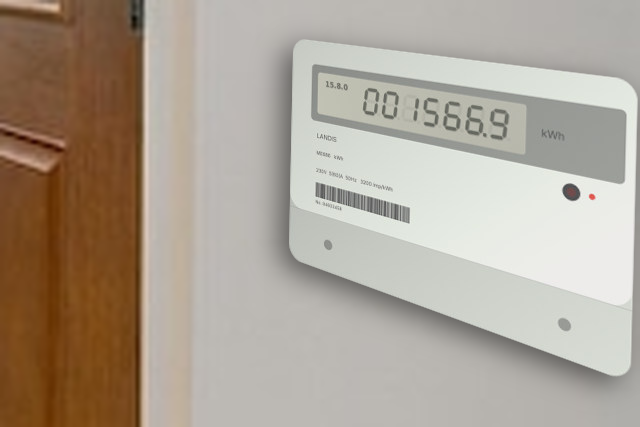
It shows 1566.9 kWh
